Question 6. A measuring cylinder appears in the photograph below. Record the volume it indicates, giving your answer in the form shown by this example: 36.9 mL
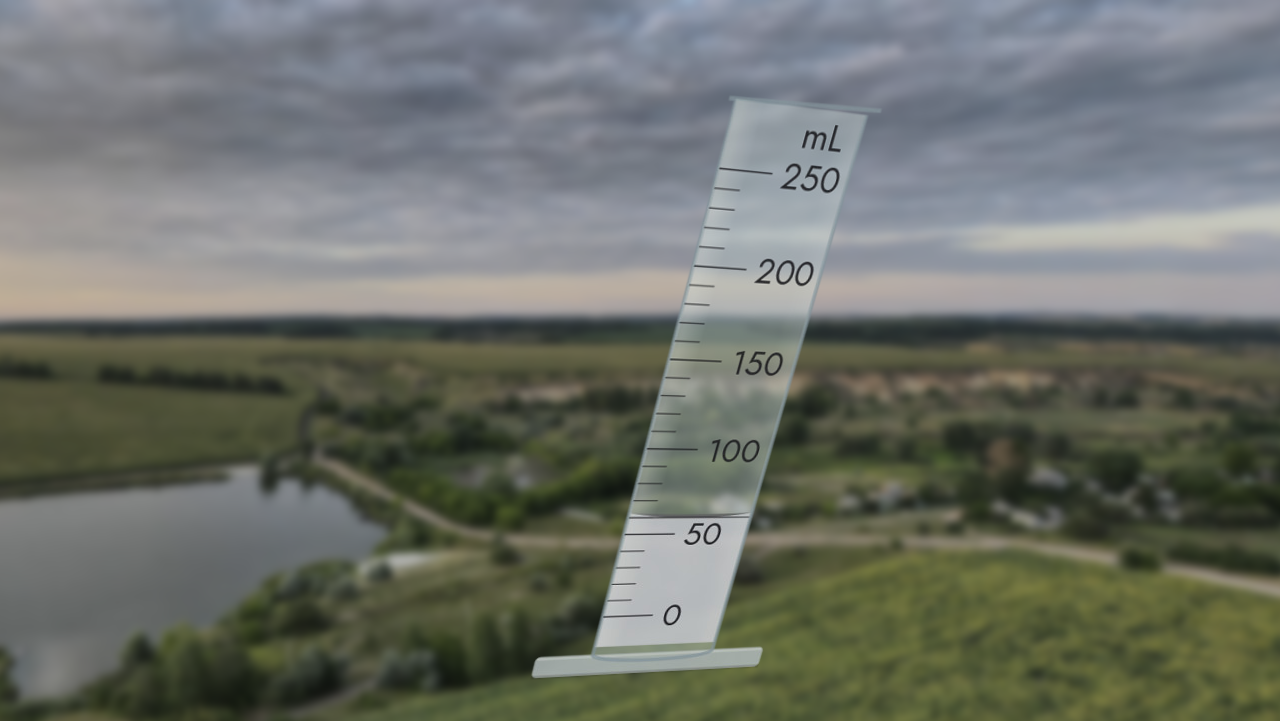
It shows 60 mL
